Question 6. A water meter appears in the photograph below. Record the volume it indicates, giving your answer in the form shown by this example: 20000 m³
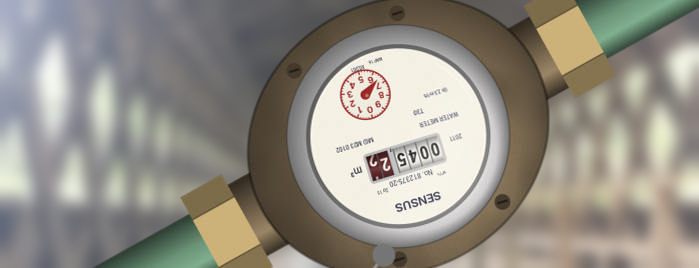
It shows 45.216 m³
